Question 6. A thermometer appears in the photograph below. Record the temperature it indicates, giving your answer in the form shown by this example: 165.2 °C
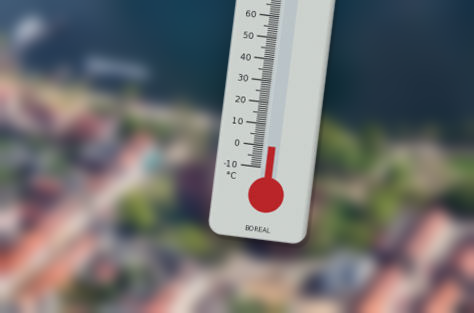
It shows 0 °C
